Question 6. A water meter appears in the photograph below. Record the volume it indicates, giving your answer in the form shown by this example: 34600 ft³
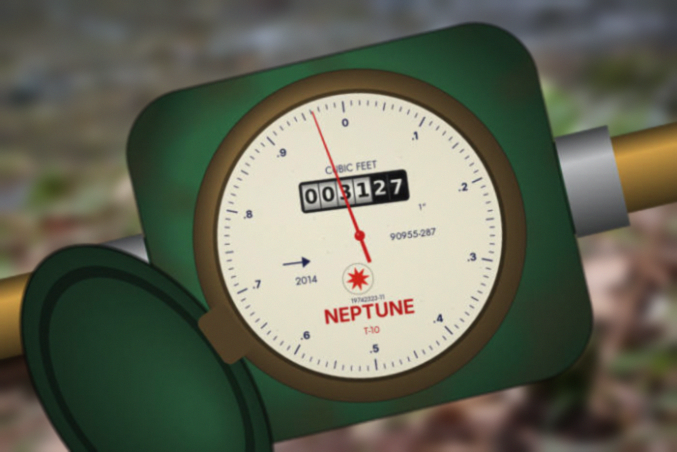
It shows 3126.96 ft³
